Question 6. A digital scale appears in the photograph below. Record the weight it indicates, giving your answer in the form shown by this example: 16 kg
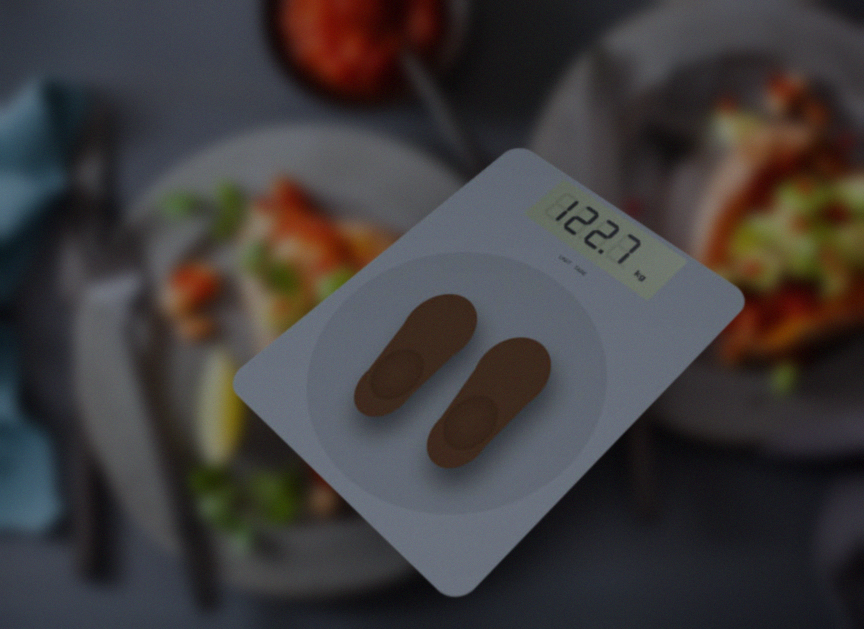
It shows 122.7 kg
